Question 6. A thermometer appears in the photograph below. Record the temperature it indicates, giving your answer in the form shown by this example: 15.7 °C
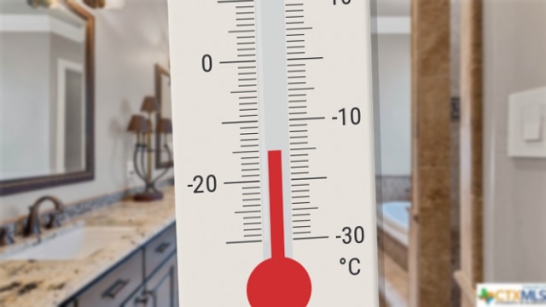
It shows -15 °C
